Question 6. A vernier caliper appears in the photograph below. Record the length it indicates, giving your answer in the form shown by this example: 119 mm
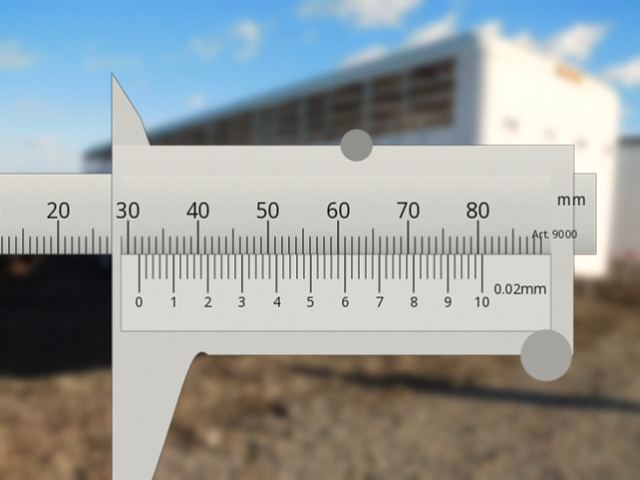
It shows 31.6 mm
